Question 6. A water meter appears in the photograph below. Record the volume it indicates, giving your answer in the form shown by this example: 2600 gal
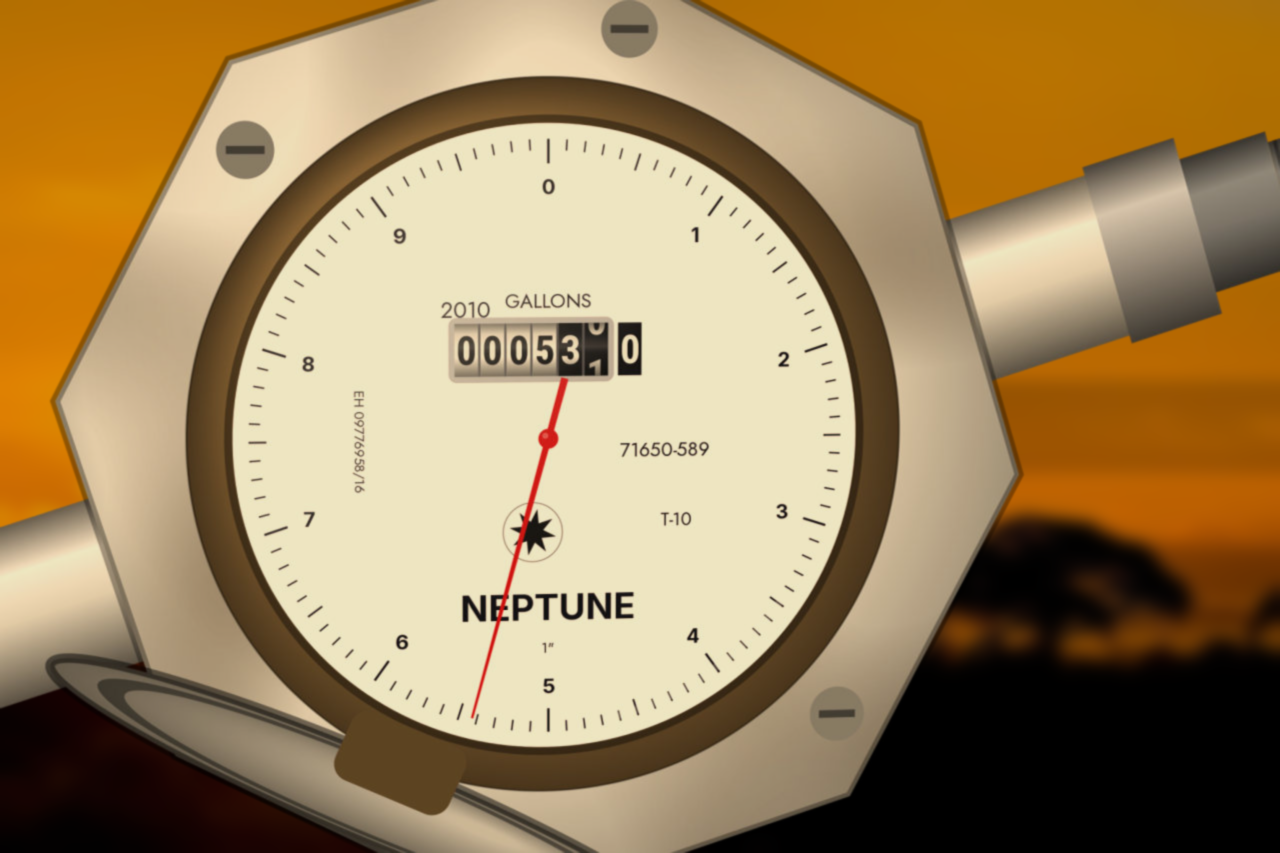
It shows 5305.4 gal
